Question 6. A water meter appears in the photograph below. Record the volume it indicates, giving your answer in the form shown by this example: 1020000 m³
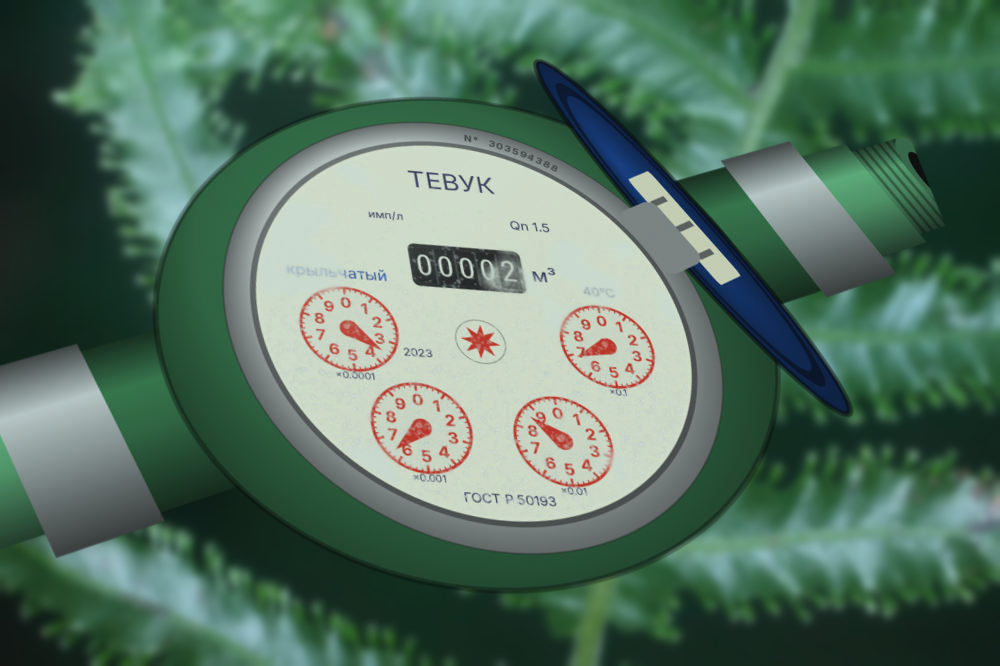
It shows 2.6863 m³
